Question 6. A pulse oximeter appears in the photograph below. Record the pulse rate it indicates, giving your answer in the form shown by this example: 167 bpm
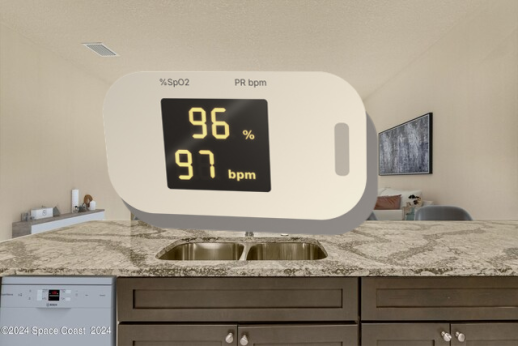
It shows 97 bpm
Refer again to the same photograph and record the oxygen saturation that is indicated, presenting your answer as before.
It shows 96 %
